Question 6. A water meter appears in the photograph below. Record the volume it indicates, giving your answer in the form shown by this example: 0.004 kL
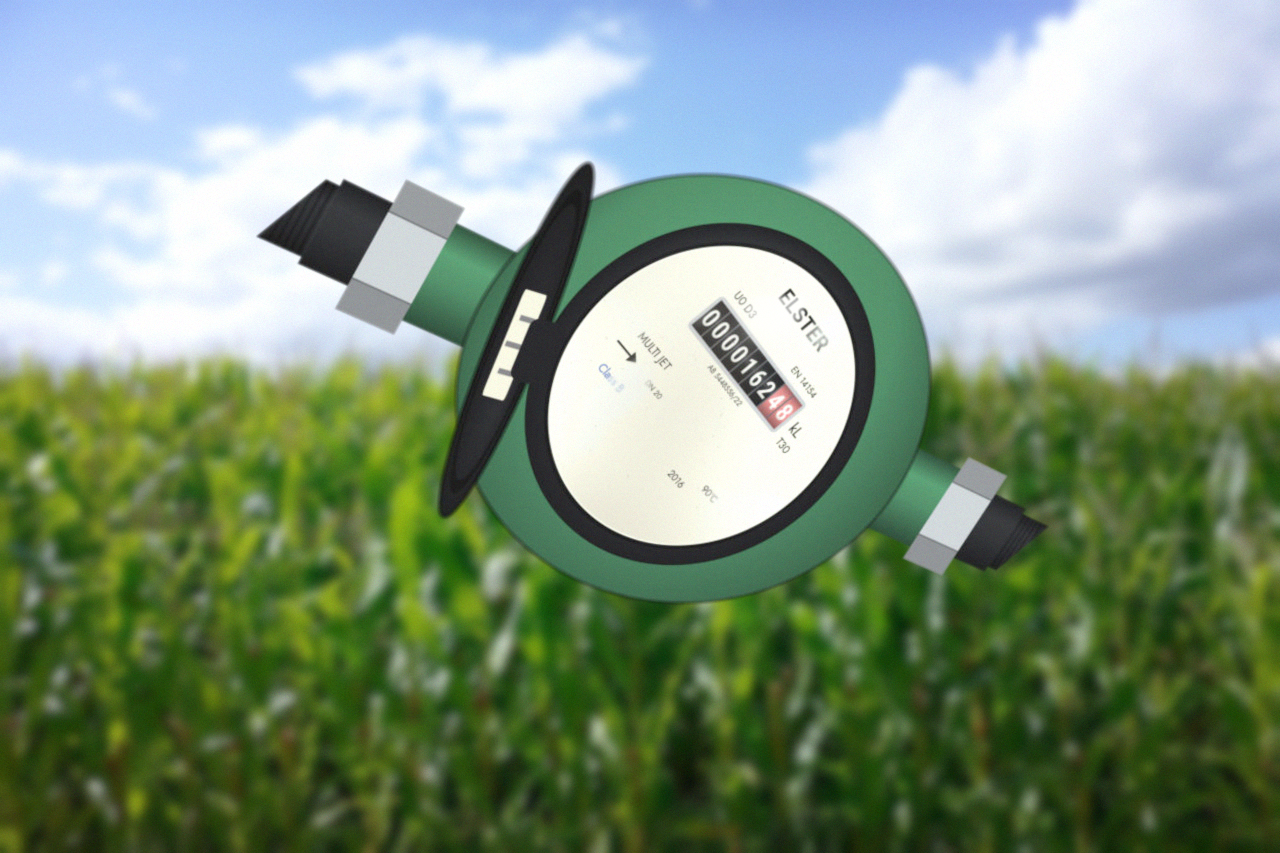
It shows 162.48 kL
